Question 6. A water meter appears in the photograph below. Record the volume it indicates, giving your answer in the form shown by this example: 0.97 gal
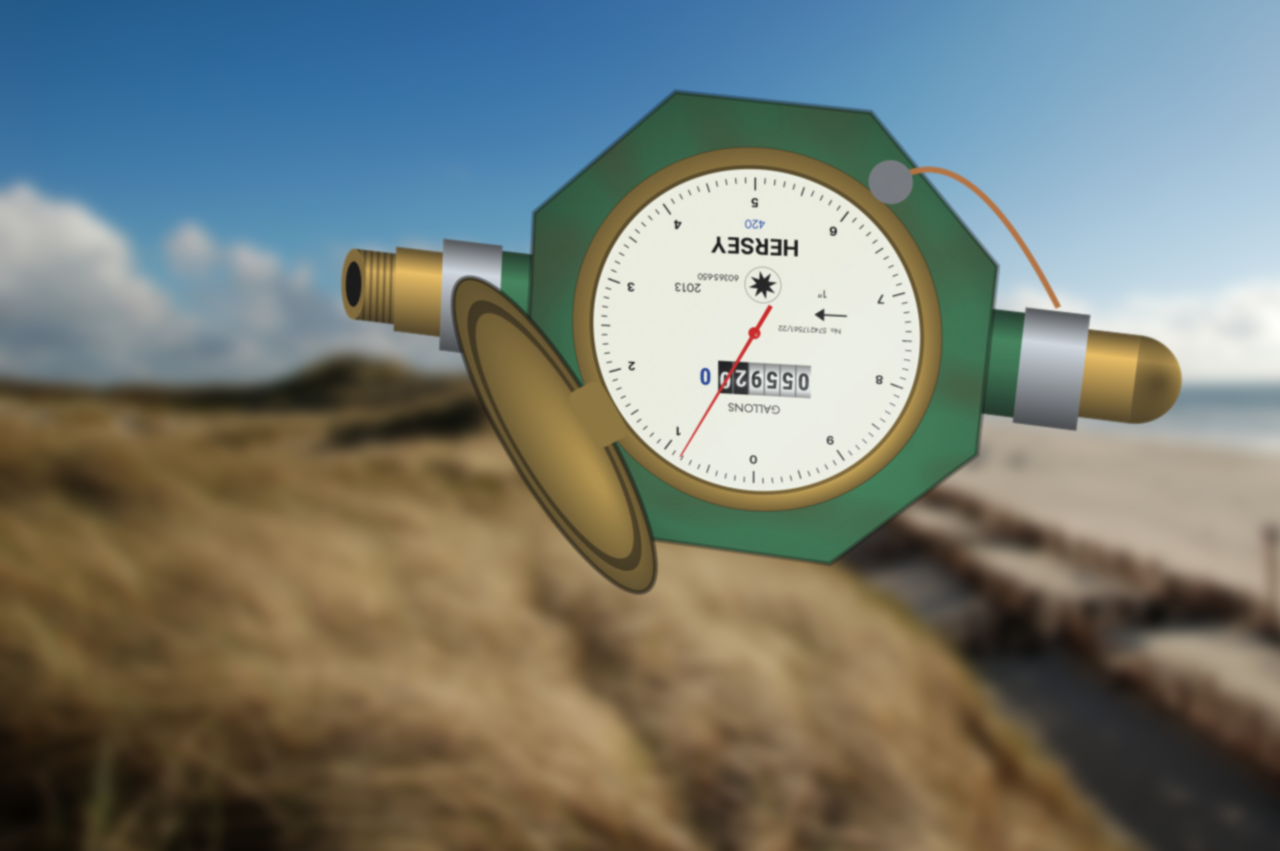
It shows 559200.8 gal
